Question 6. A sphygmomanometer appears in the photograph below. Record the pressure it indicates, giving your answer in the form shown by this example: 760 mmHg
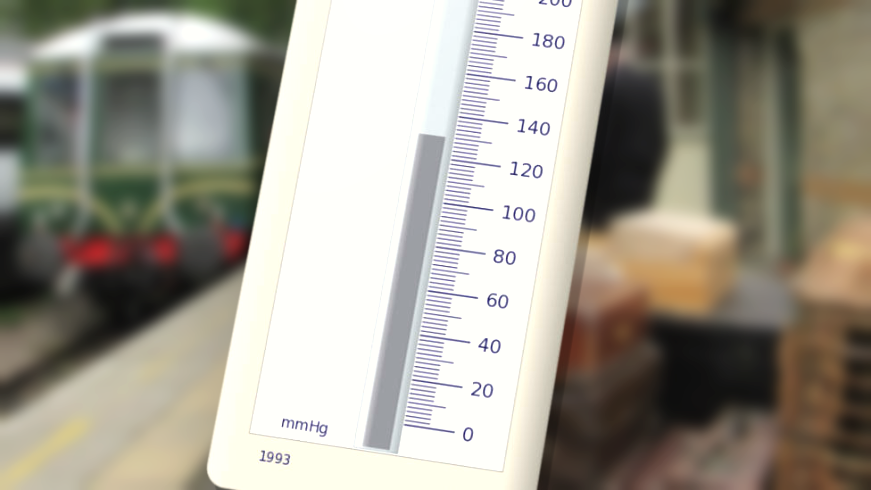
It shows 130 mmHg
